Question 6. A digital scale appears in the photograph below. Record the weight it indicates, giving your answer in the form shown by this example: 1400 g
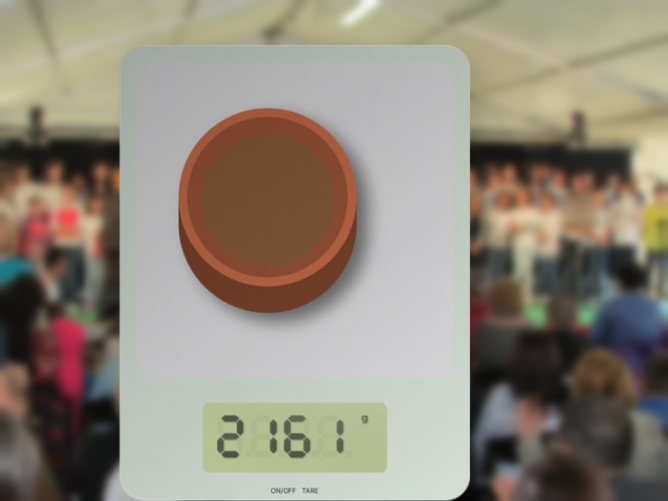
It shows 2161 g
